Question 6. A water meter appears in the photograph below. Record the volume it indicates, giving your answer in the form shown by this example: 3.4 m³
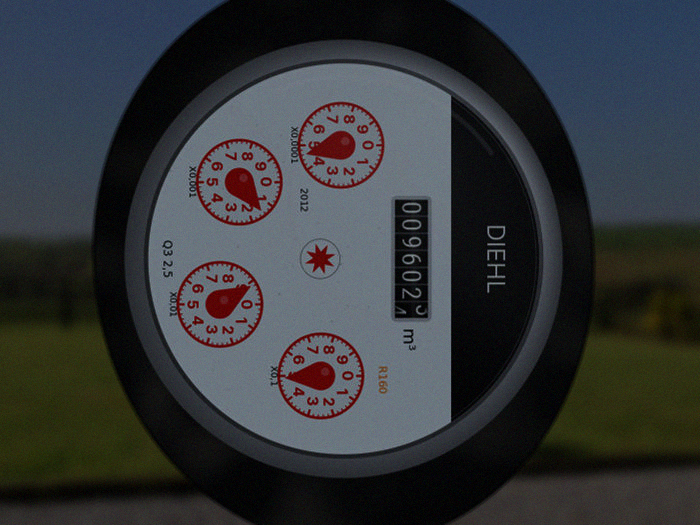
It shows 96023.4914 m³
